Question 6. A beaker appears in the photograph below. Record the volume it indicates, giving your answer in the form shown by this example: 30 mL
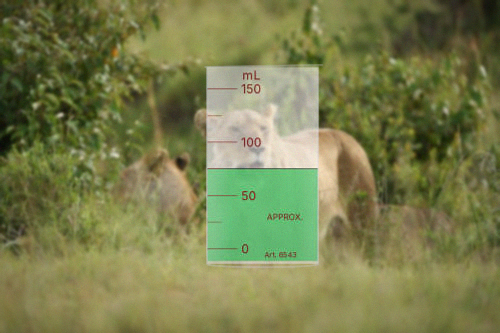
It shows 75 mL
